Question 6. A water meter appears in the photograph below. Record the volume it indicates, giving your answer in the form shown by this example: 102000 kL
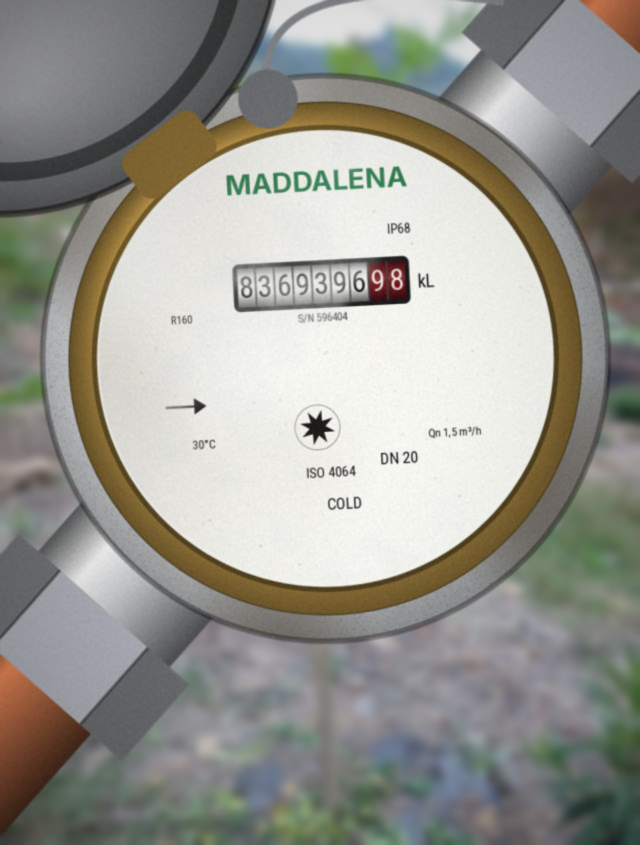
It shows 8369396.98 kL
